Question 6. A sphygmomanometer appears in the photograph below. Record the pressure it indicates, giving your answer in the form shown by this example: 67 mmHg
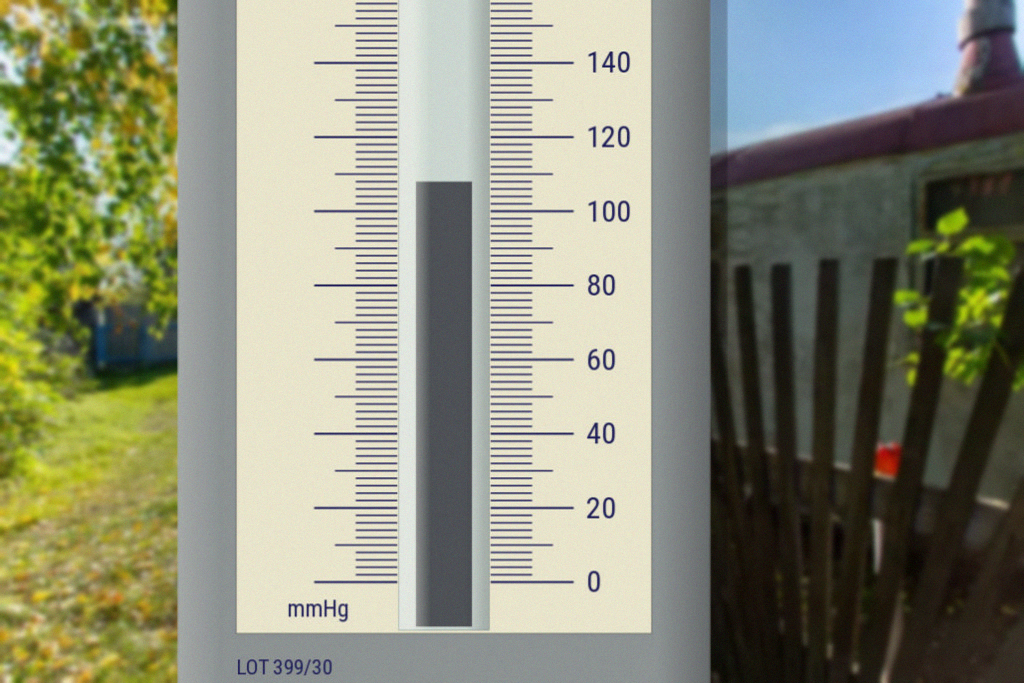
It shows 108 mmHg
